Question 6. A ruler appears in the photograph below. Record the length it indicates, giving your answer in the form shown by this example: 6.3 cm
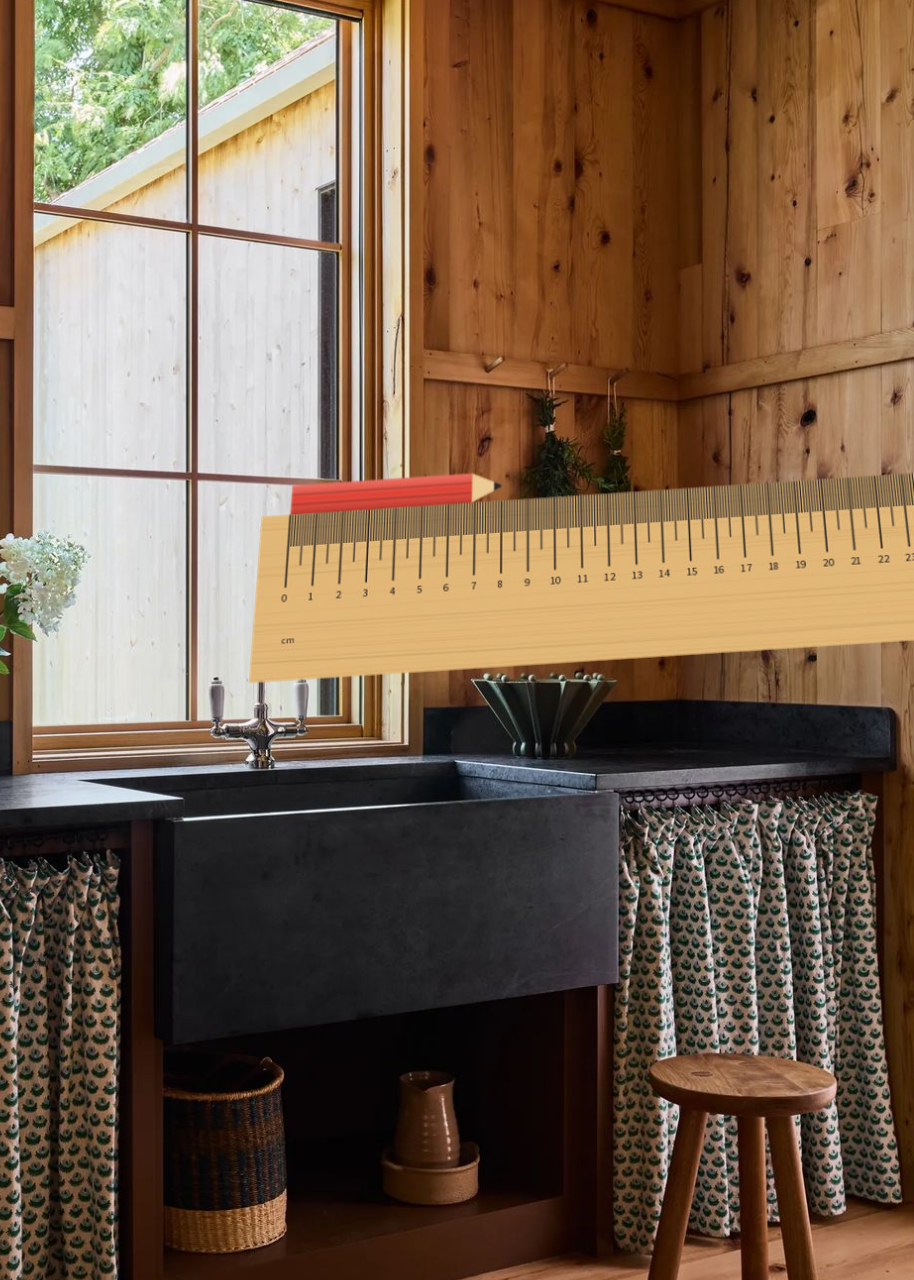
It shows 8 cm
